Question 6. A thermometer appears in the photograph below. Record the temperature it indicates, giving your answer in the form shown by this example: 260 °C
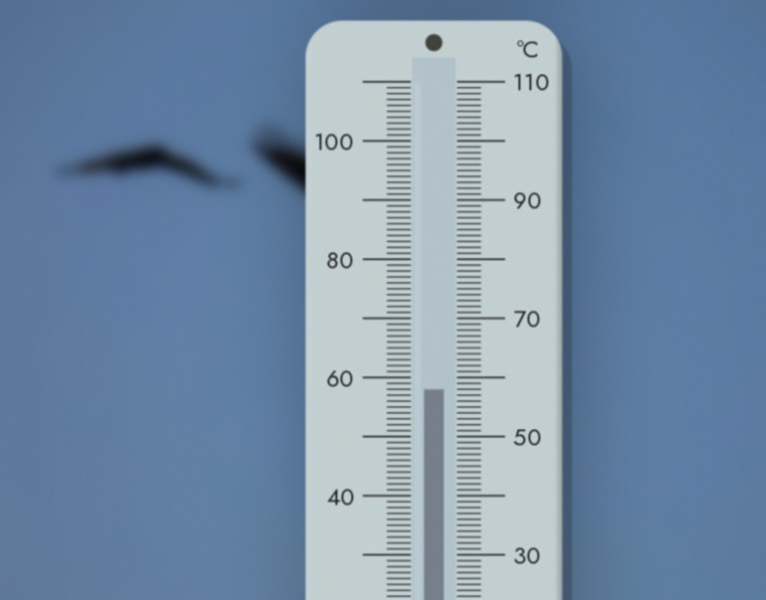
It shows 58 °C
